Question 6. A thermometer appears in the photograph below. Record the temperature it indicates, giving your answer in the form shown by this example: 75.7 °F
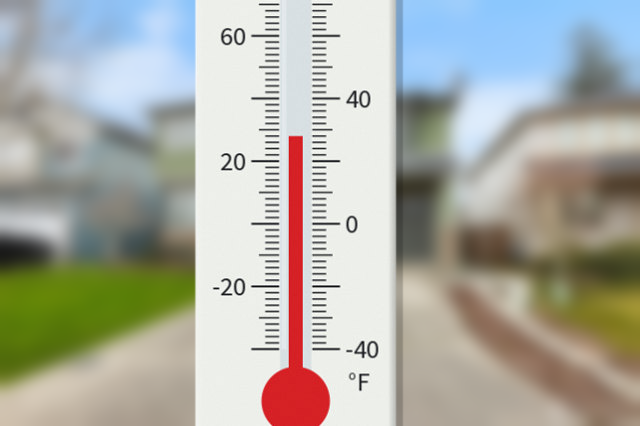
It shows 28 °F
